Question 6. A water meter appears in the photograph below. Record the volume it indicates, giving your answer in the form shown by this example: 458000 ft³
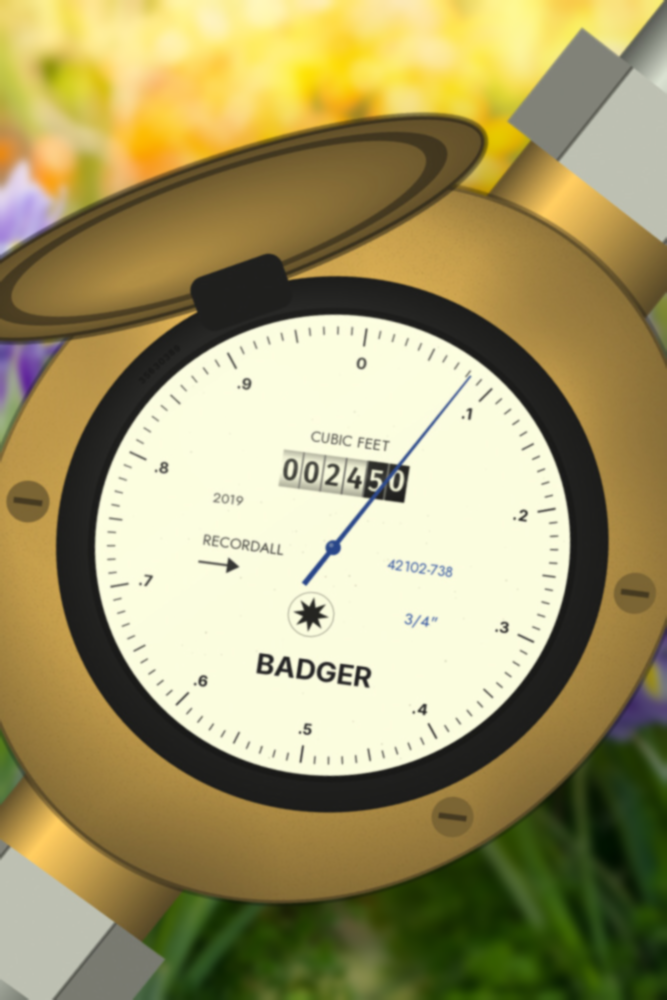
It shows 2450.08 ft³
